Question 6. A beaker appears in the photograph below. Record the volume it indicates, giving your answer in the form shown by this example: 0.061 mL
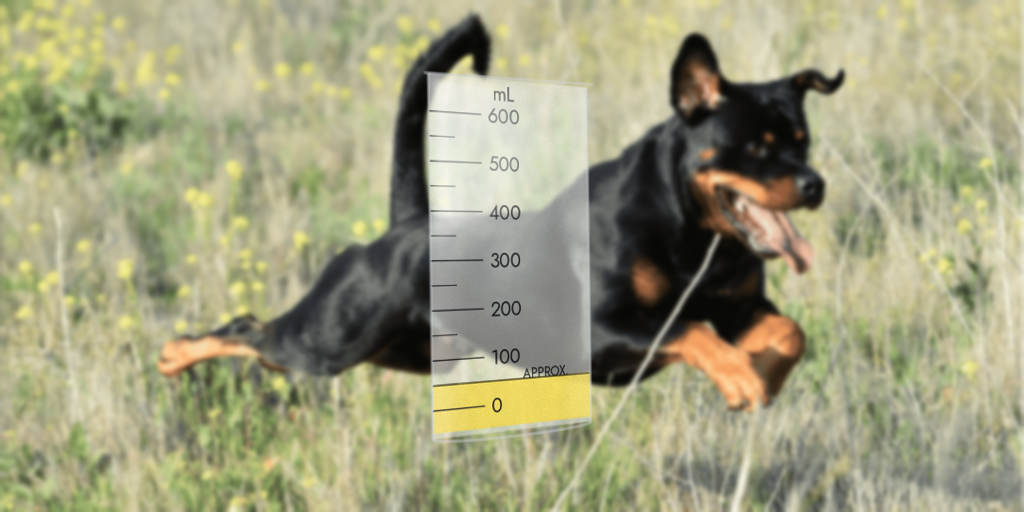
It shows 50 mL
